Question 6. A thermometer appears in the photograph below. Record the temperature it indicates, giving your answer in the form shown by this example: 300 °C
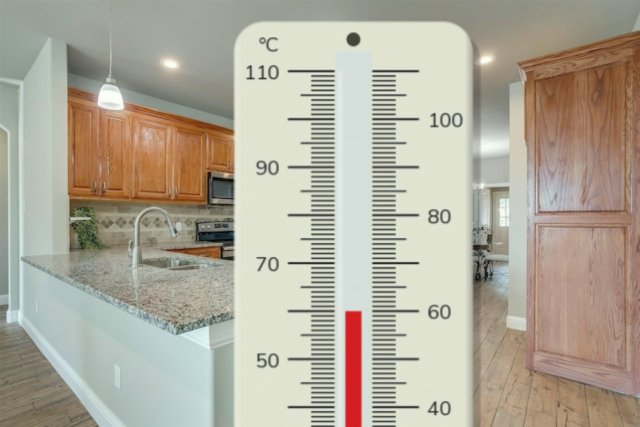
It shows 60 °C
